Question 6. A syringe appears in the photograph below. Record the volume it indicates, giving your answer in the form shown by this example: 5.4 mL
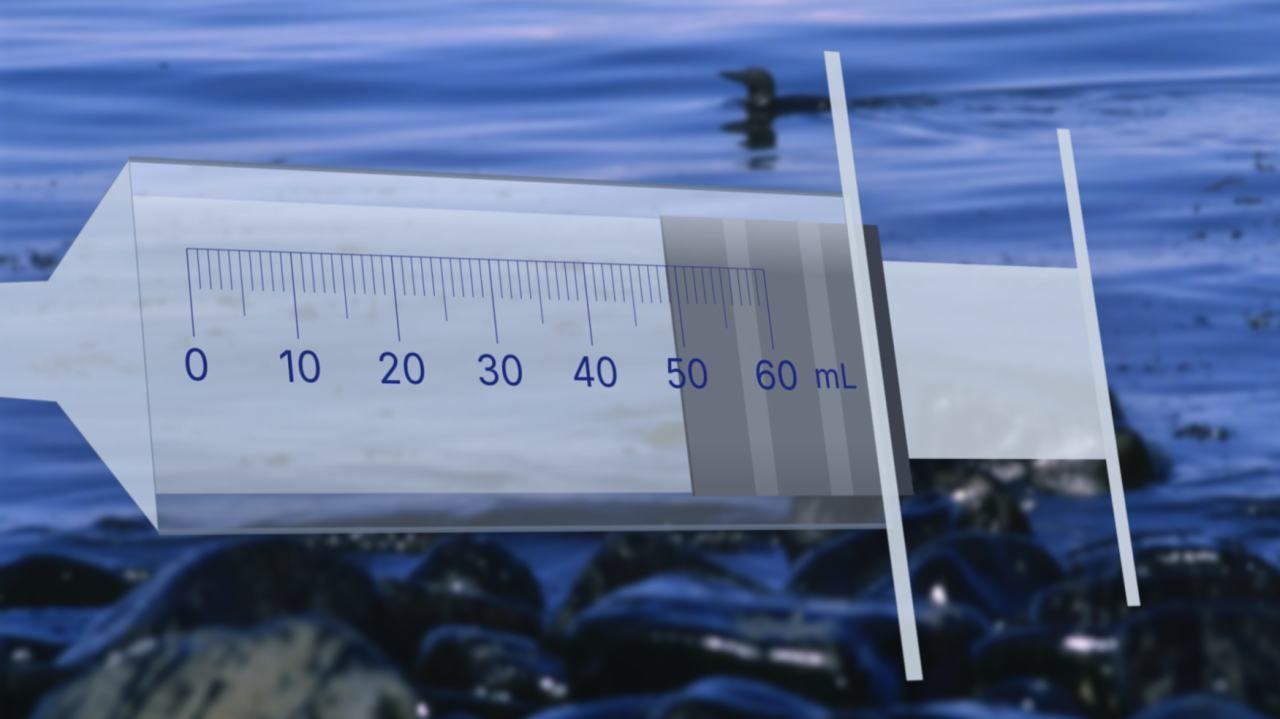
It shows 49 mL
